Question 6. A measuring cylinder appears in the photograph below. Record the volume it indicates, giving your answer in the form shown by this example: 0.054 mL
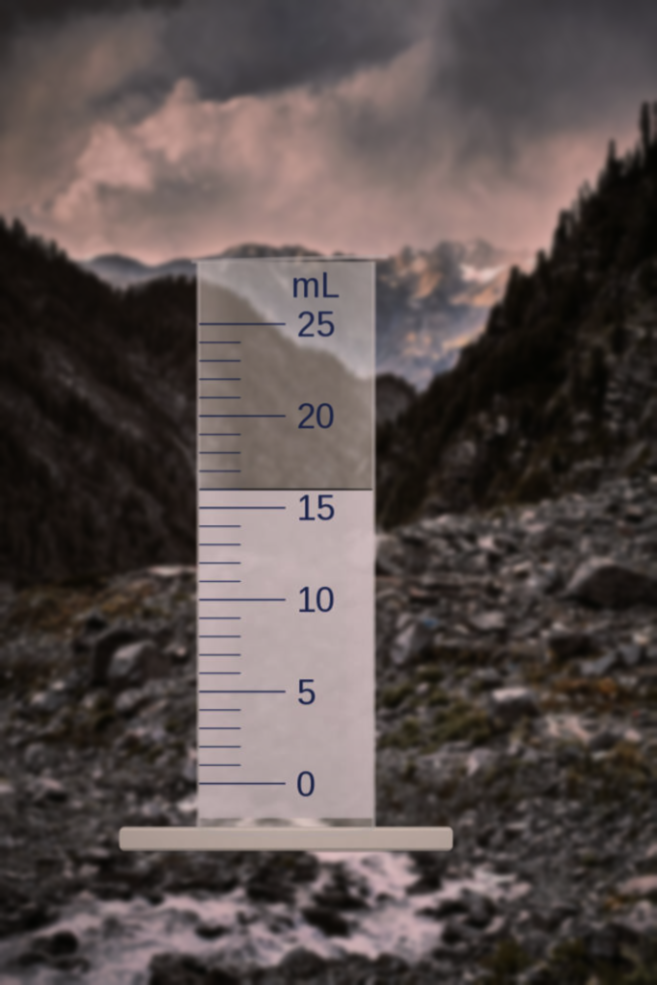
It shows 16 mL
